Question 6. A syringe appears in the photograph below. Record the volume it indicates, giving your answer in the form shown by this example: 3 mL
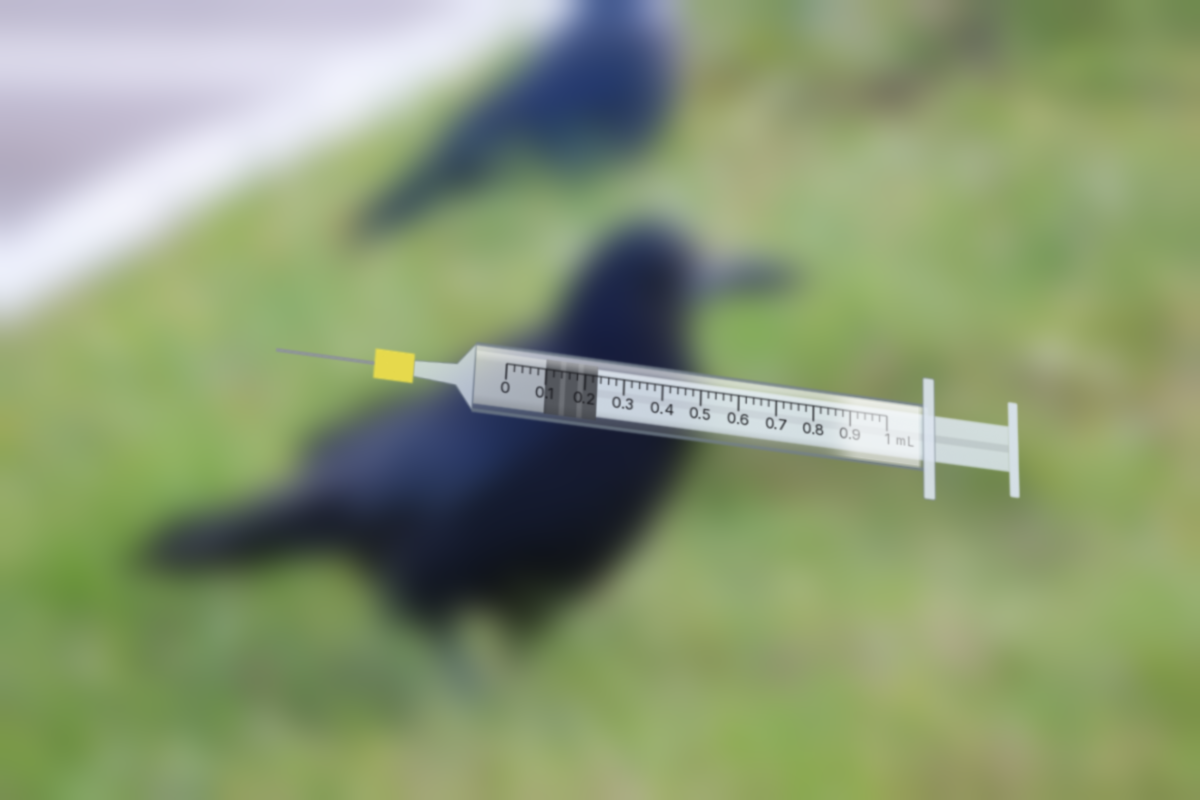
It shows 0.1 mL
